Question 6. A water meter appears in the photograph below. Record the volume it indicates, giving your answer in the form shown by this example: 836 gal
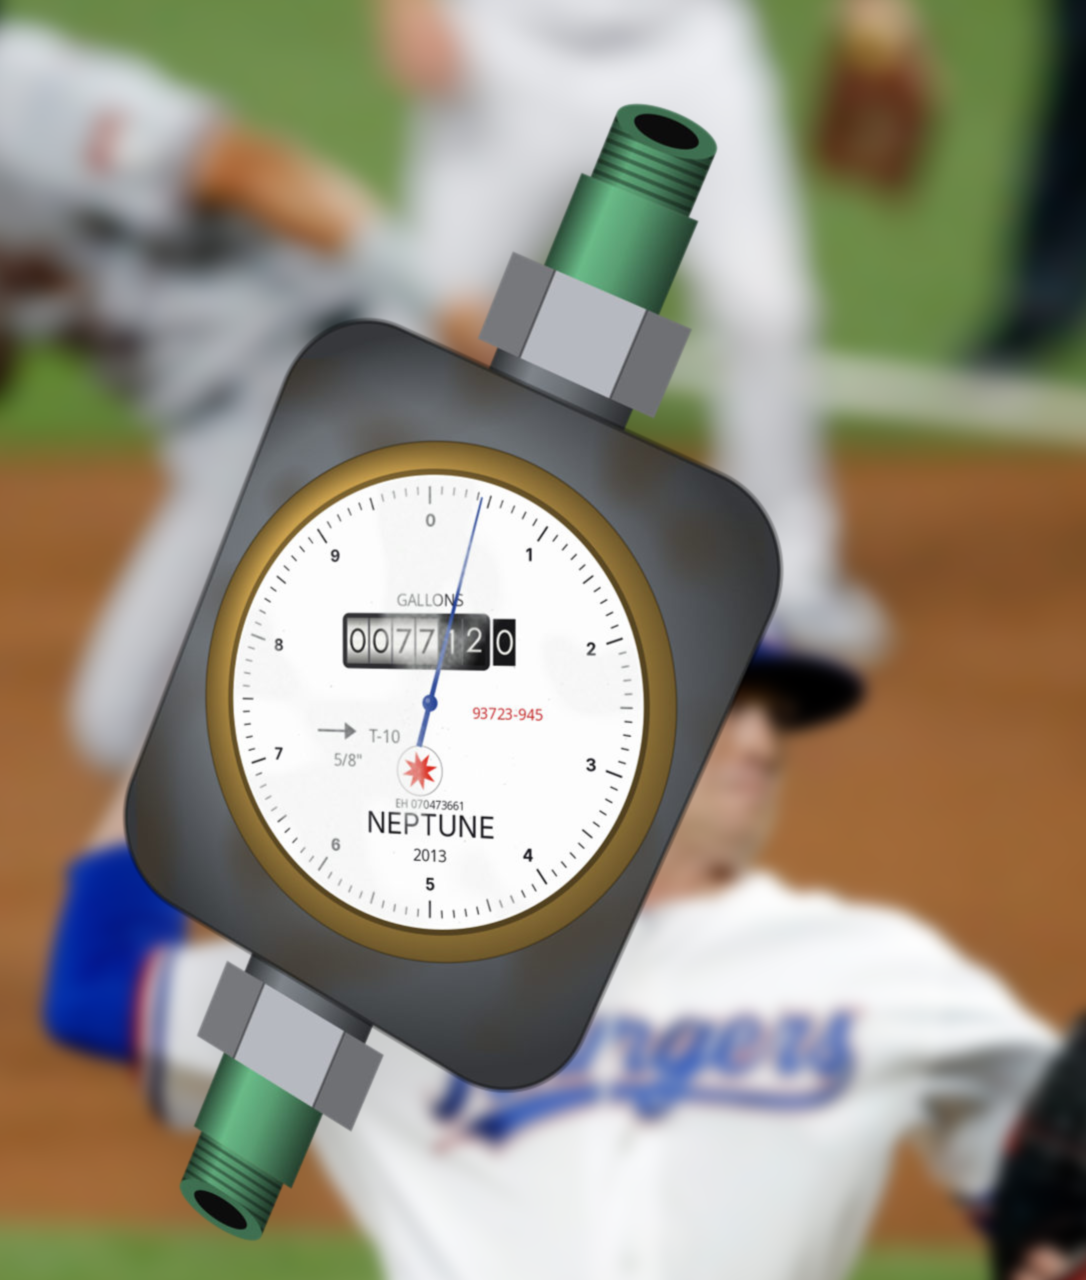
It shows 77120.4 gal
